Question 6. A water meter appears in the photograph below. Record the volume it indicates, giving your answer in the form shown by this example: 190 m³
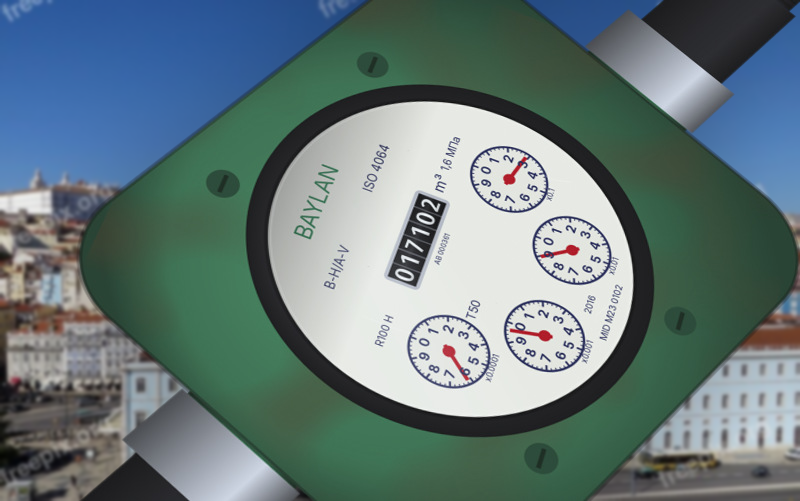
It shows 17102.2896 m³
